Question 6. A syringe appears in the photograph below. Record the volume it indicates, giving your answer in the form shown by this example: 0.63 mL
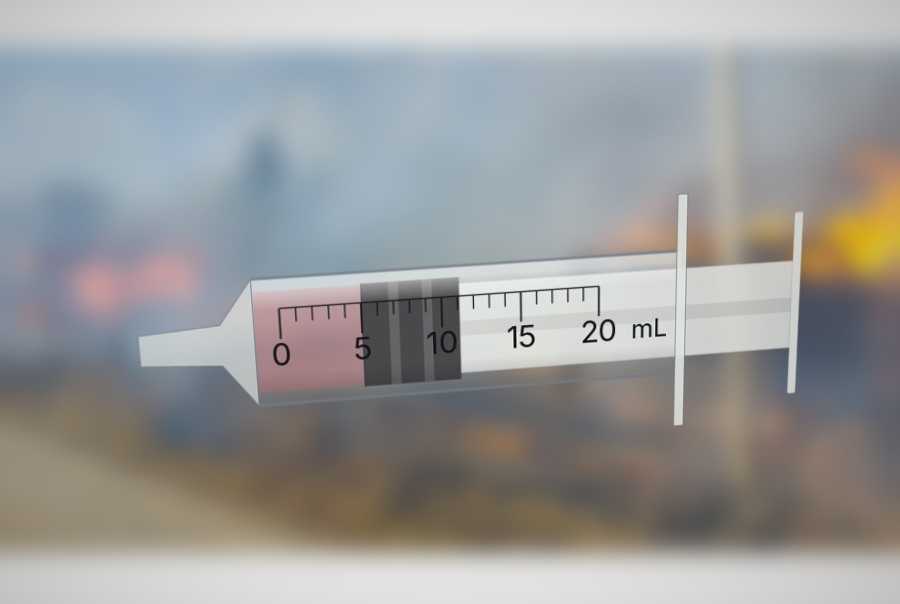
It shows 5 mL
